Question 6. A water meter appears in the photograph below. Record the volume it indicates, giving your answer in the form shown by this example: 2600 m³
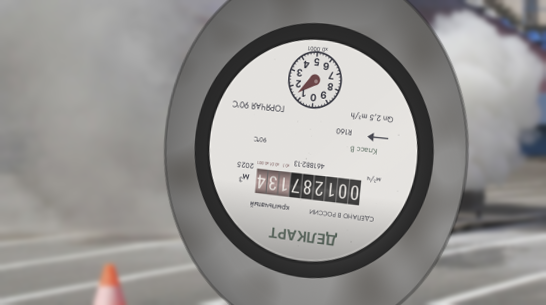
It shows 1287.1341 m³
